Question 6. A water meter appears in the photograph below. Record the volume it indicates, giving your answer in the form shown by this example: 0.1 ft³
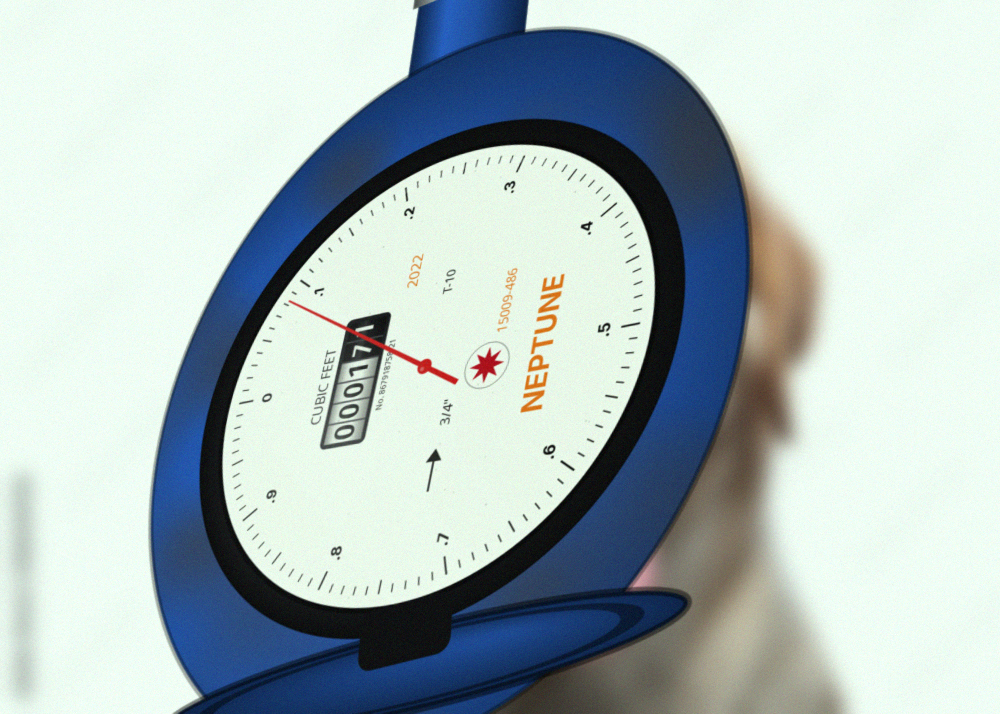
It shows 171.08 ft³
